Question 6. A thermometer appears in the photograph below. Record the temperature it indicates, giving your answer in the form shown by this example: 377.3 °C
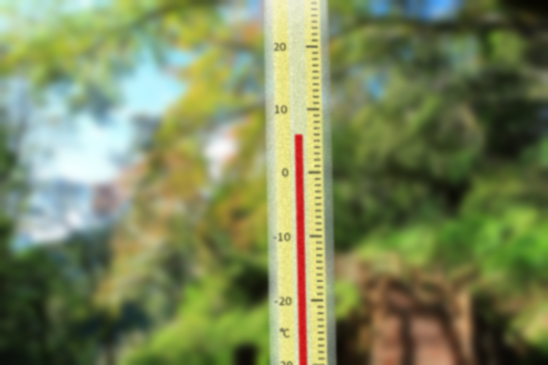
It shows 6 °C
